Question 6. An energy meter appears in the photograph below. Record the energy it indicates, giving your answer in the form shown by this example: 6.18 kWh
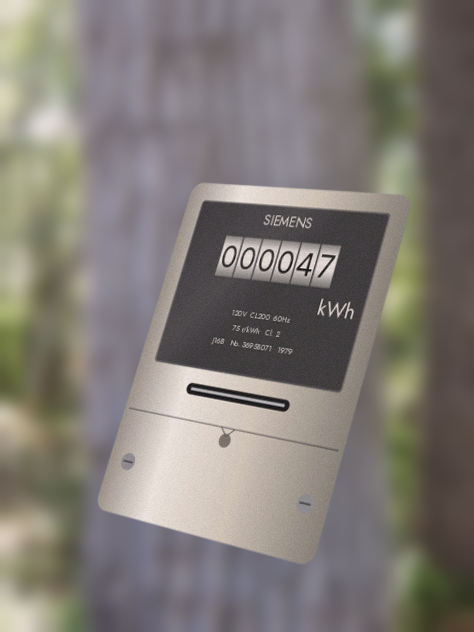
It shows 47 kWh
